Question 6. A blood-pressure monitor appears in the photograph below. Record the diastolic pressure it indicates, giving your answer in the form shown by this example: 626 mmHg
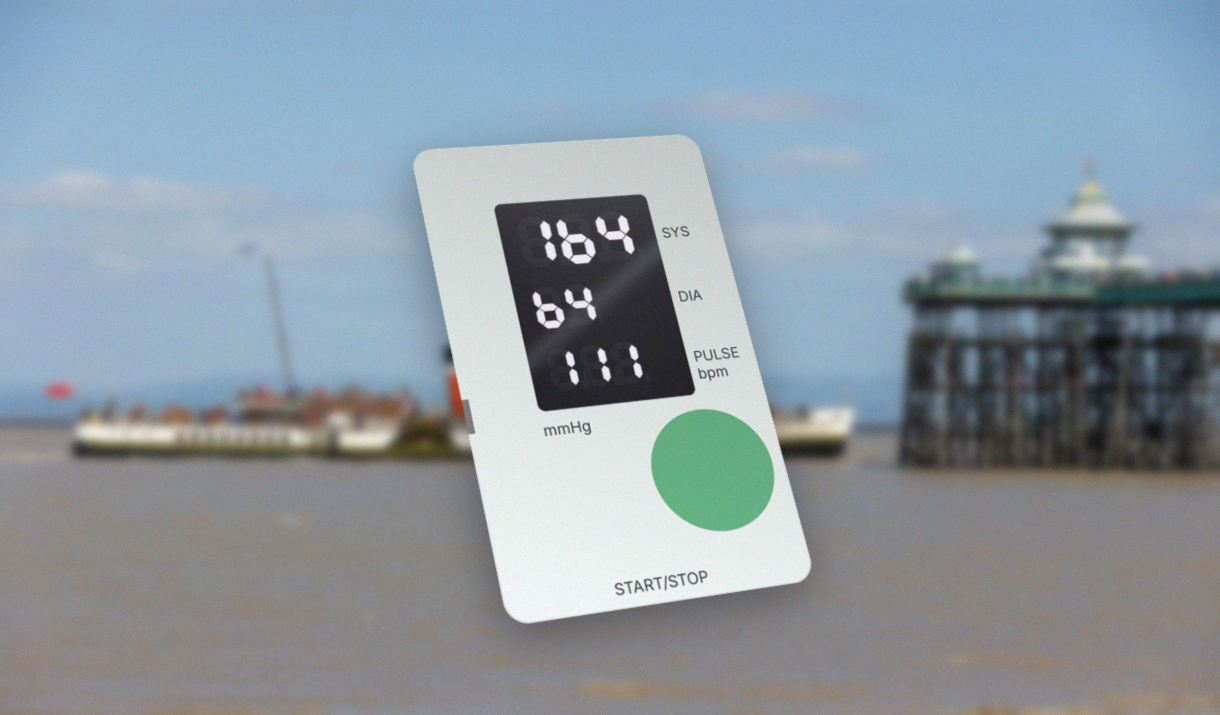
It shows 64 mmHg
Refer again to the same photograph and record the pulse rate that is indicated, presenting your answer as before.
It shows 111 bpm
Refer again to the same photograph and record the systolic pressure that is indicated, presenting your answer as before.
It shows 164 mmHg
